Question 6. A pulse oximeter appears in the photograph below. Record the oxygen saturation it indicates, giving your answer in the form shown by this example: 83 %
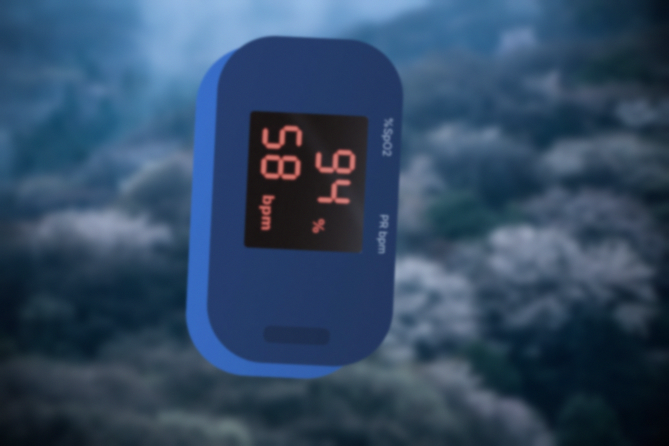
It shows 94 %
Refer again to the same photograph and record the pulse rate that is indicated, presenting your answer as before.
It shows 58 bpm
